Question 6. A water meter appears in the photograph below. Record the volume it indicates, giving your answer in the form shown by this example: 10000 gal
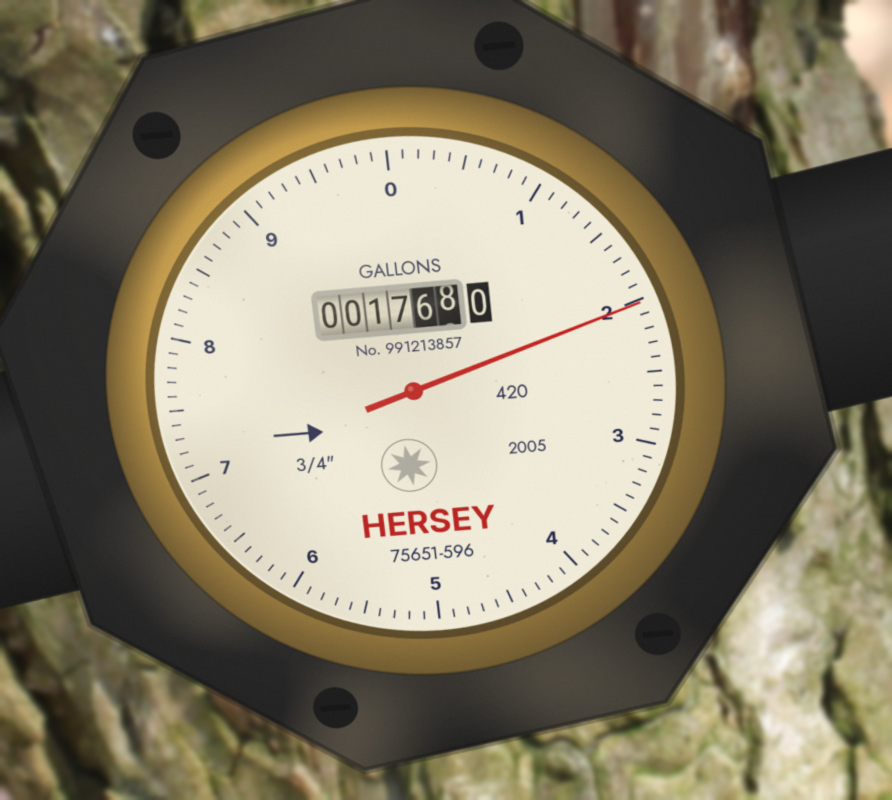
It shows 17682.0 gal
